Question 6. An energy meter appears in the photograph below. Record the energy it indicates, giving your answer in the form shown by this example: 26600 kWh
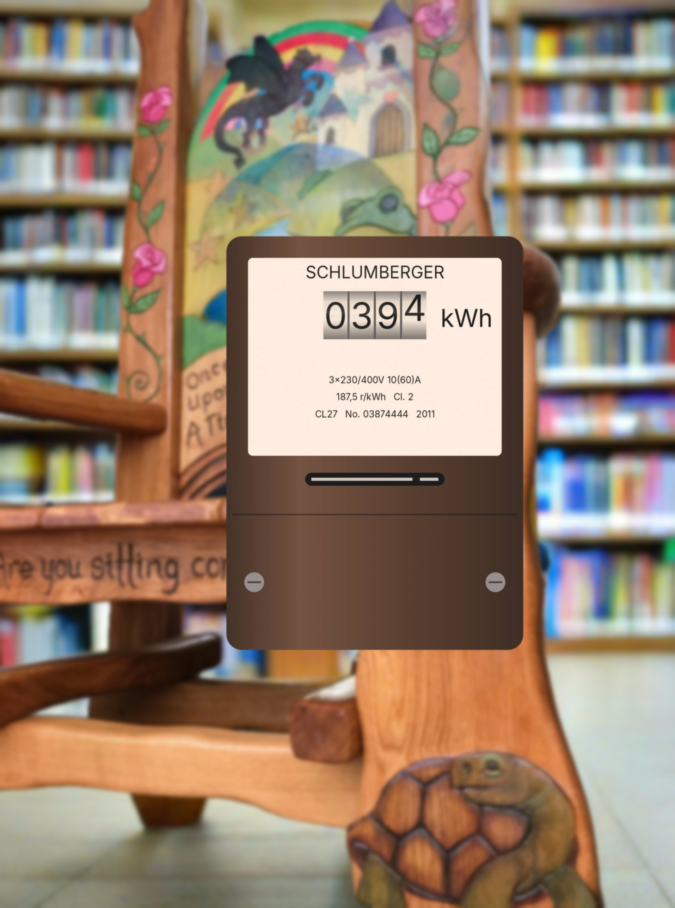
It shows 394 kWh
